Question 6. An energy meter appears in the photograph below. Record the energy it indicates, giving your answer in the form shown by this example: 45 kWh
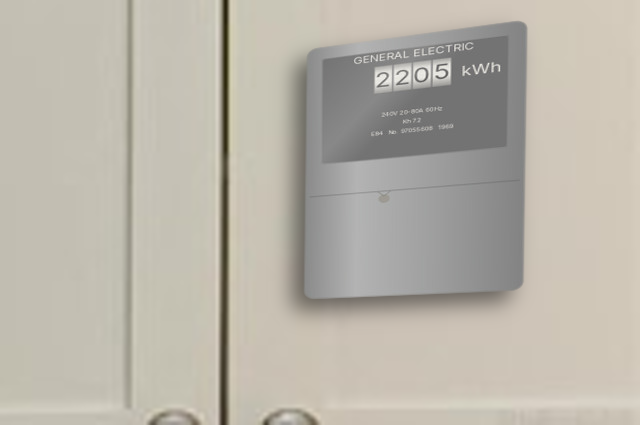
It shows 2205 kWh
